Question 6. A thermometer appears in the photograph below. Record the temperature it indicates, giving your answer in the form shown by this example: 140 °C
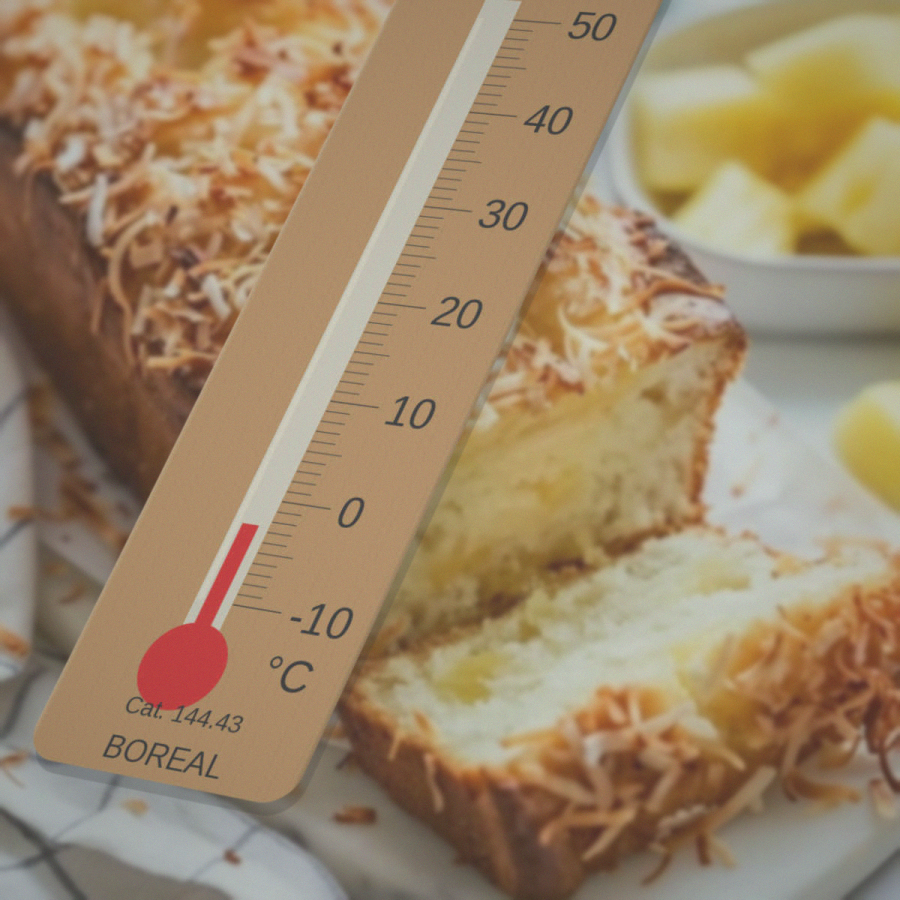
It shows -2.5 °C
